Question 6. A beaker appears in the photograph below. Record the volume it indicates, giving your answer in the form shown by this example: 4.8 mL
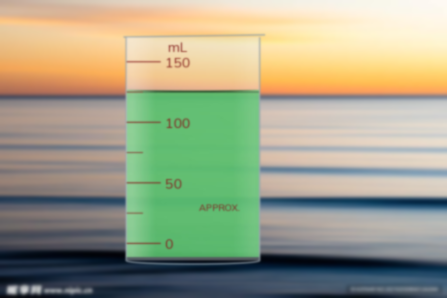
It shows 125 mL
